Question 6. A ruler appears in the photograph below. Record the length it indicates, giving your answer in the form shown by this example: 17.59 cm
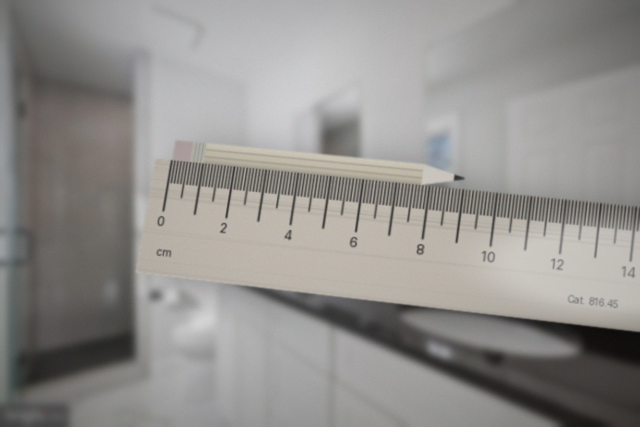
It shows 9 cm
